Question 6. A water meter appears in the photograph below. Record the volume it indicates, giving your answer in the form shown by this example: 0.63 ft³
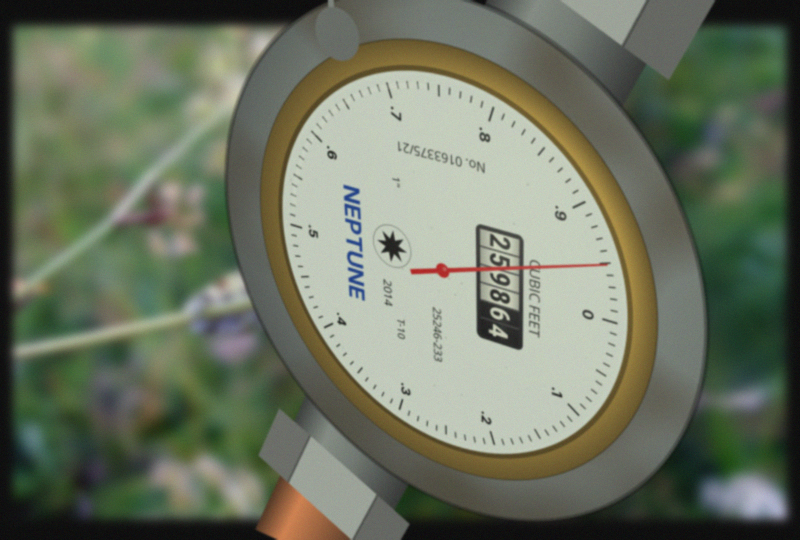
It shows 259863.95 ft³
